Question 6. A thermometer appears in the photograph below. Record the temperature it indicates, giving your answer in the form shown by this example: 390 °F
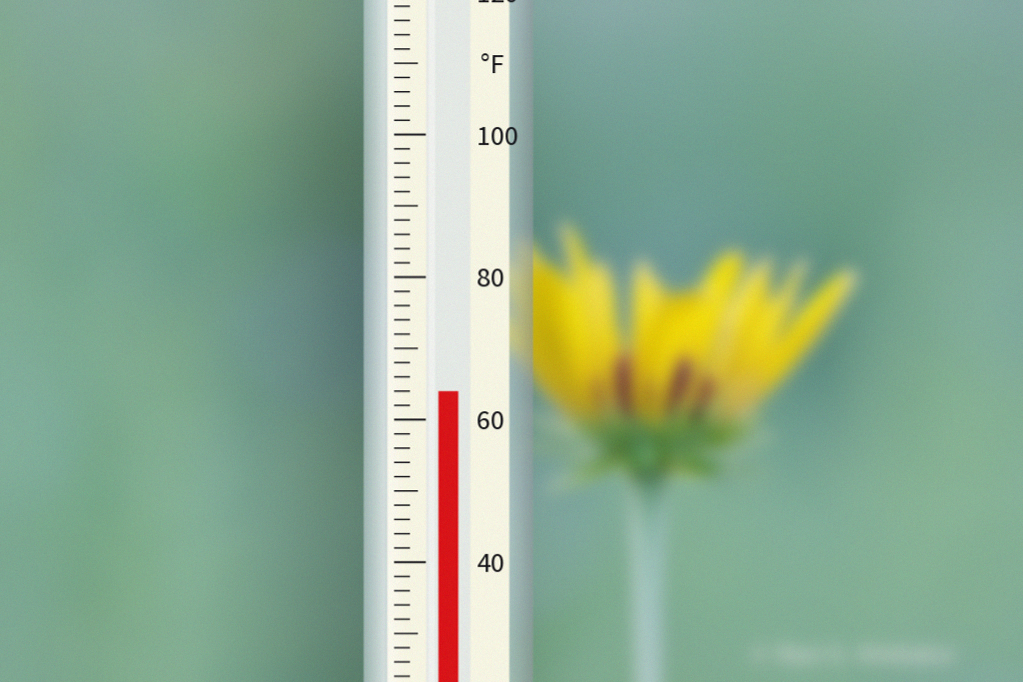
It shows 64 °F
